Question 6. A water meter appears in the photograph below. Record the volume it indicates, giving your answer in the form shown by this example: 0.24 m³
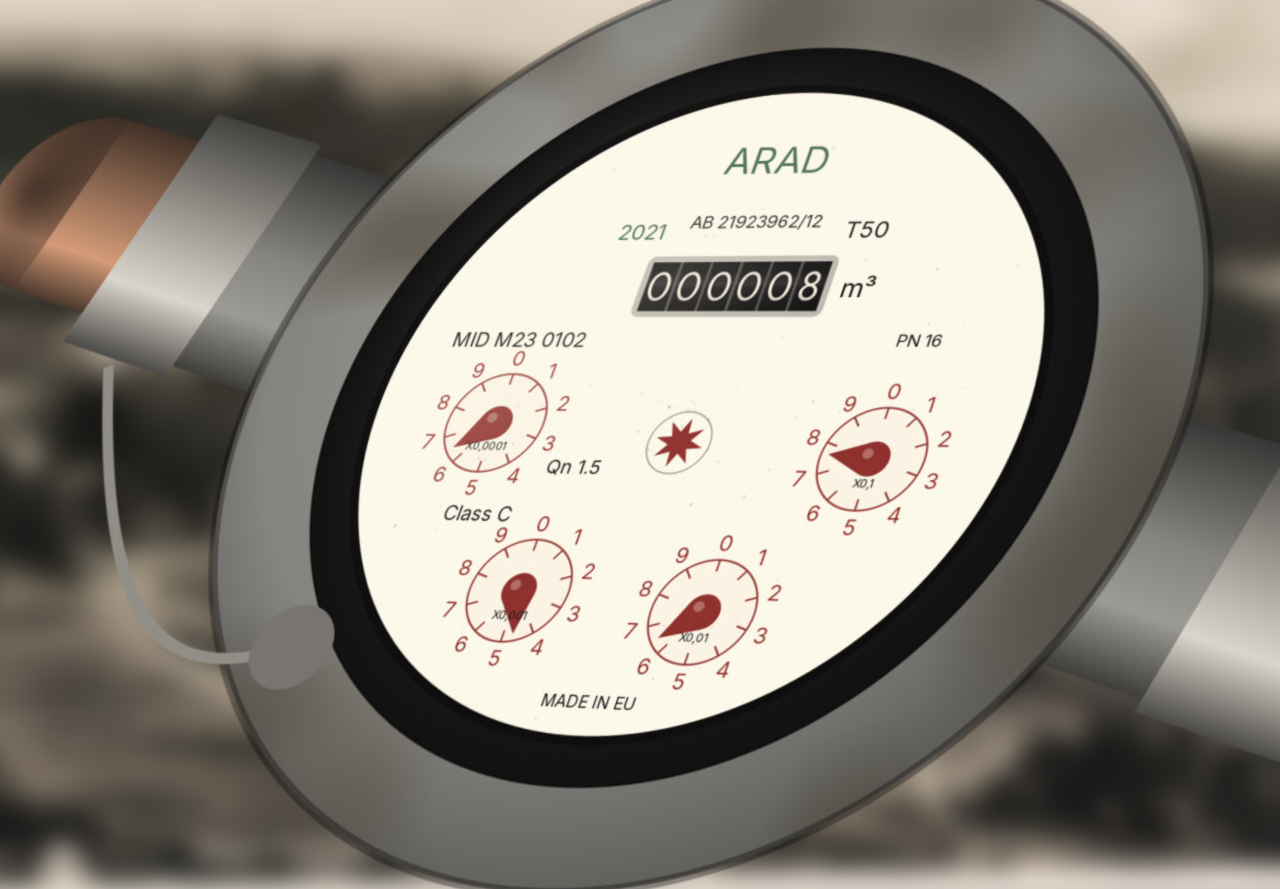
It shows 8.7646 m³
